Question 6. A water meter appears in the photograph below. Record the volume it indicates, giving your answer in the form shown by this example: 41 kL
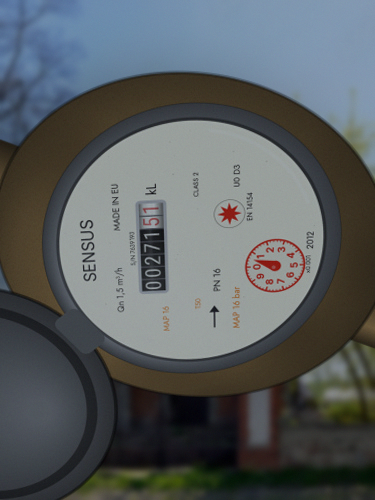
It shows 271.510 kL
